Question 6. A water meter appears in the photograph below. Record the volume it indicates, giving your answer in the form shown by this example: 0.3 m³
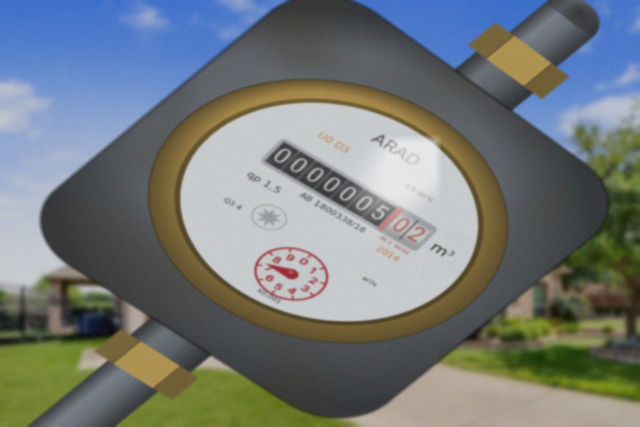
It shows 5.027 m³
